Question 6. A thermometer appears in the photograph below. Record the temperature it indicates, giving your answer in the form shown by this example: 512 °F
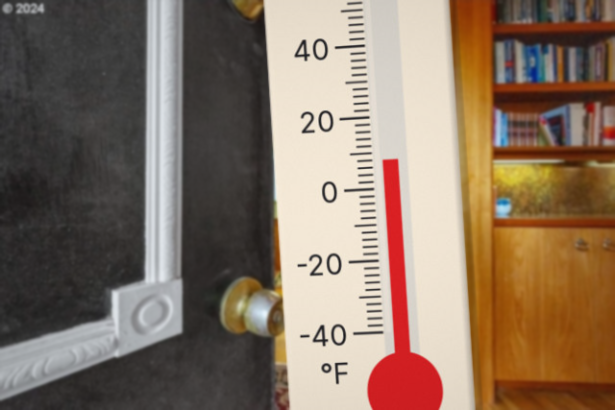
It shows 8 °F
